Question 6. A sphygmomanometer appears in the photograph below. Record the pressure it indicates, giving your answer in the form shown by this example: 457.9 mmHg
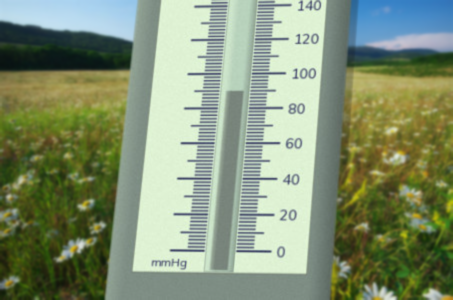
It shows 90 mmHg
